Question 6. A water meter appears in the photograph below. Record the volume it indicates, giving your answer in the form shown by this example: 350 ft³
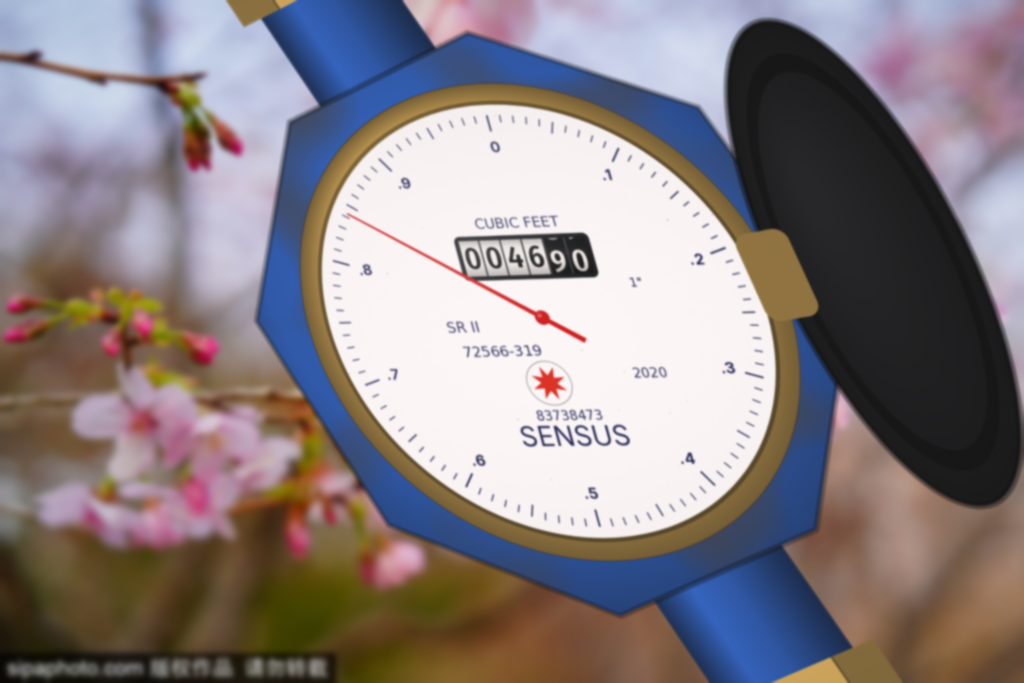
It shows 4689.84 ft³
